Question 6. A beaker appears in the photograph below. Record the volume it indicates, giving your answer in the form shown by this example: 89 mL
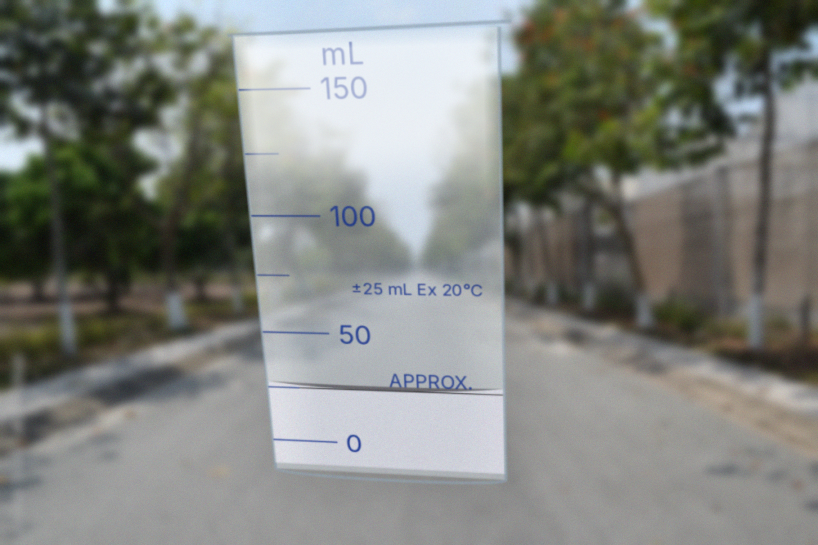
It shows 25 mL
